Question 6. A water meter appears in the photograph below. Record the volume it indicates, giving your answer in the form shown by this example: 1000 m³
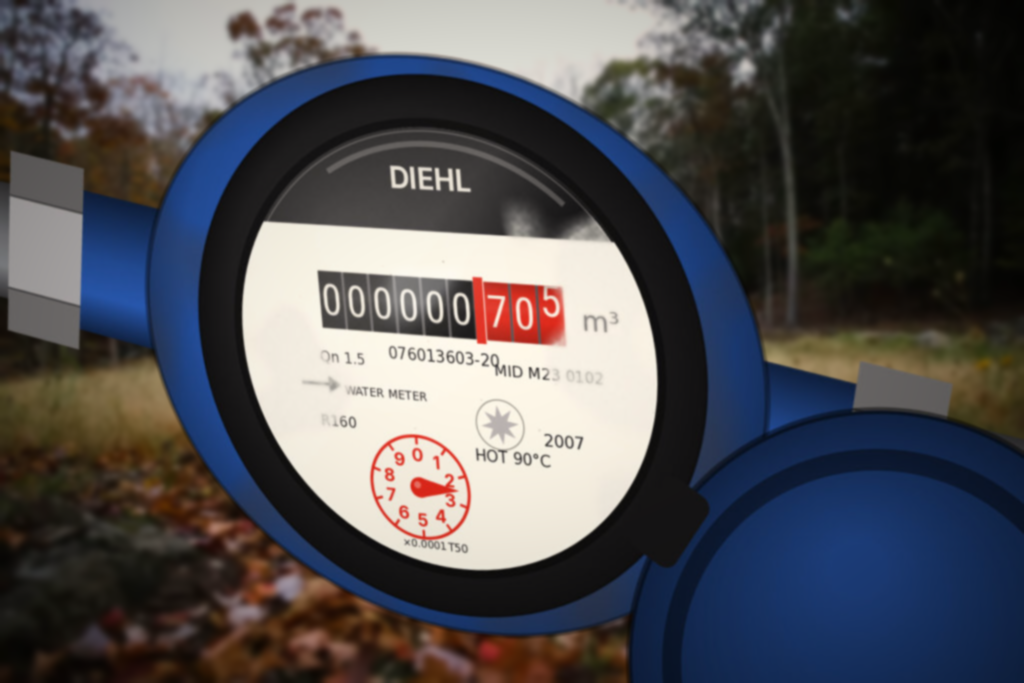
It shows 0.7052 m³
